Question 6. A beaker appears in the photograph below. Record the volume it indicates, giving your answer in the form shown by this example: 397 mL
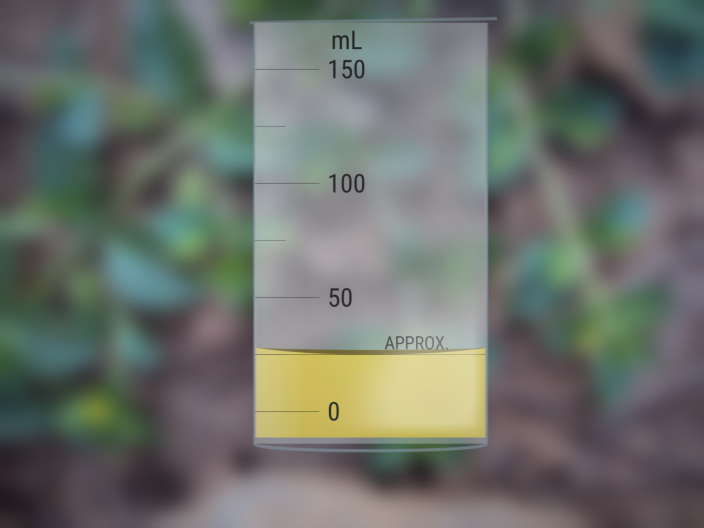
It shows 25 mL
